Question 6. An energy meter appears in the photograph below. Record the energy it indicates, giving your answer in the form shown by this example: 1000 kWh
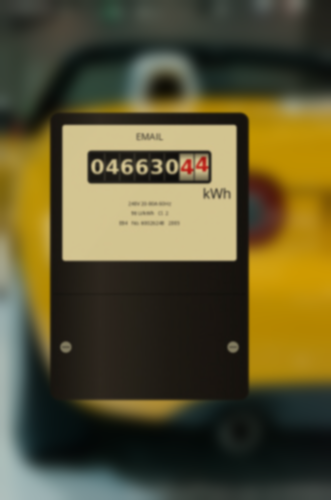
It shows 46630.44 kWh
